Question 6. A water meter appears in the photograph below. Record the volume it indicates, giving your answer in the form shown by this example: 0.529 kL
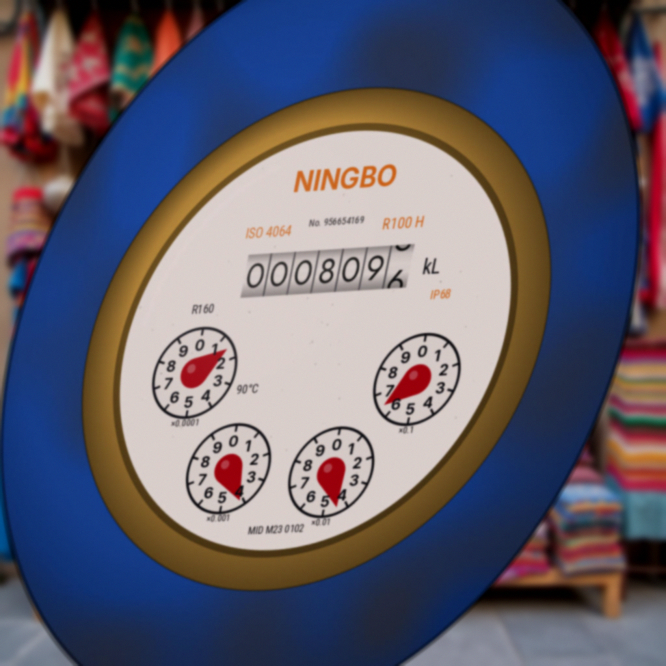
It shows 8095.6441 kL
